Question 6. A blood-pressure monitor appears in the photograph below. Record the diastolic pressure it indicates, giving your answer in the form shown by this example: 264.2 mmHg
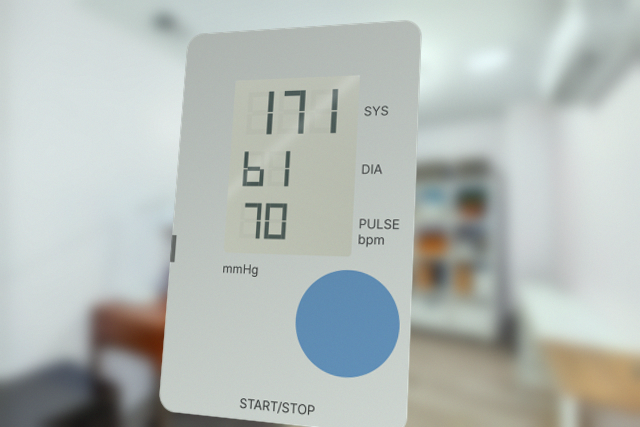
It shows 61 mmHg
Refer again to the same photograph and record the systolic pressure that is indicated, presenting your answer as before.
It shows 171 mmHg
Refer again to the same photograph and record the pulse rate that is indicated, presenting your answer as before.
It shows 70 bpm
